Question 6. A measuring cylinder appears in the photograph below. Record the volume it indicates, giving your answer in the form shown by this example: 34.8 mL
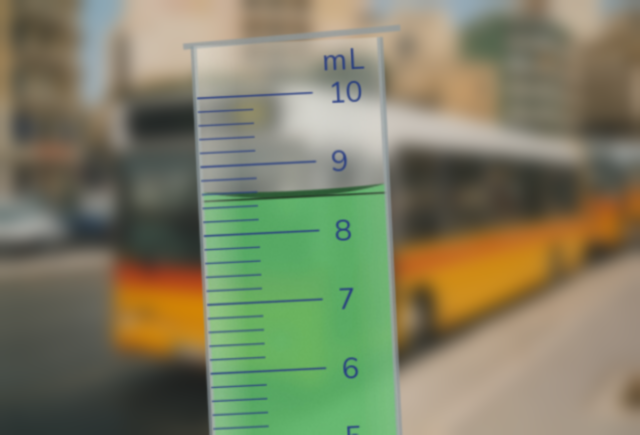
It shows 8.5 mL
